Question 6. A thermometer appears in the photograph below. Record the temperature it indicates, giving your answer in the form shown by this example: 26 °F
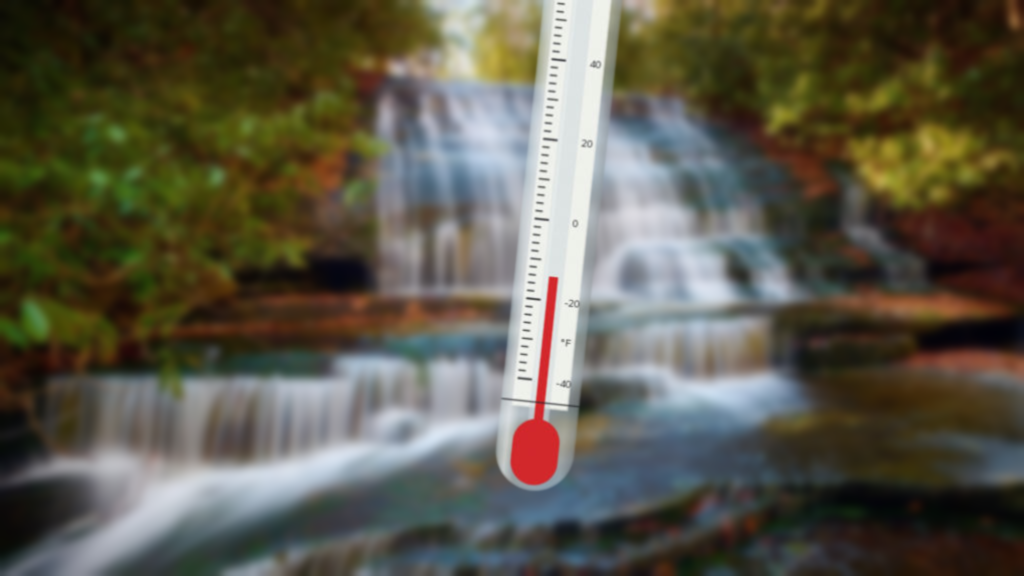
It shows -14 °F
